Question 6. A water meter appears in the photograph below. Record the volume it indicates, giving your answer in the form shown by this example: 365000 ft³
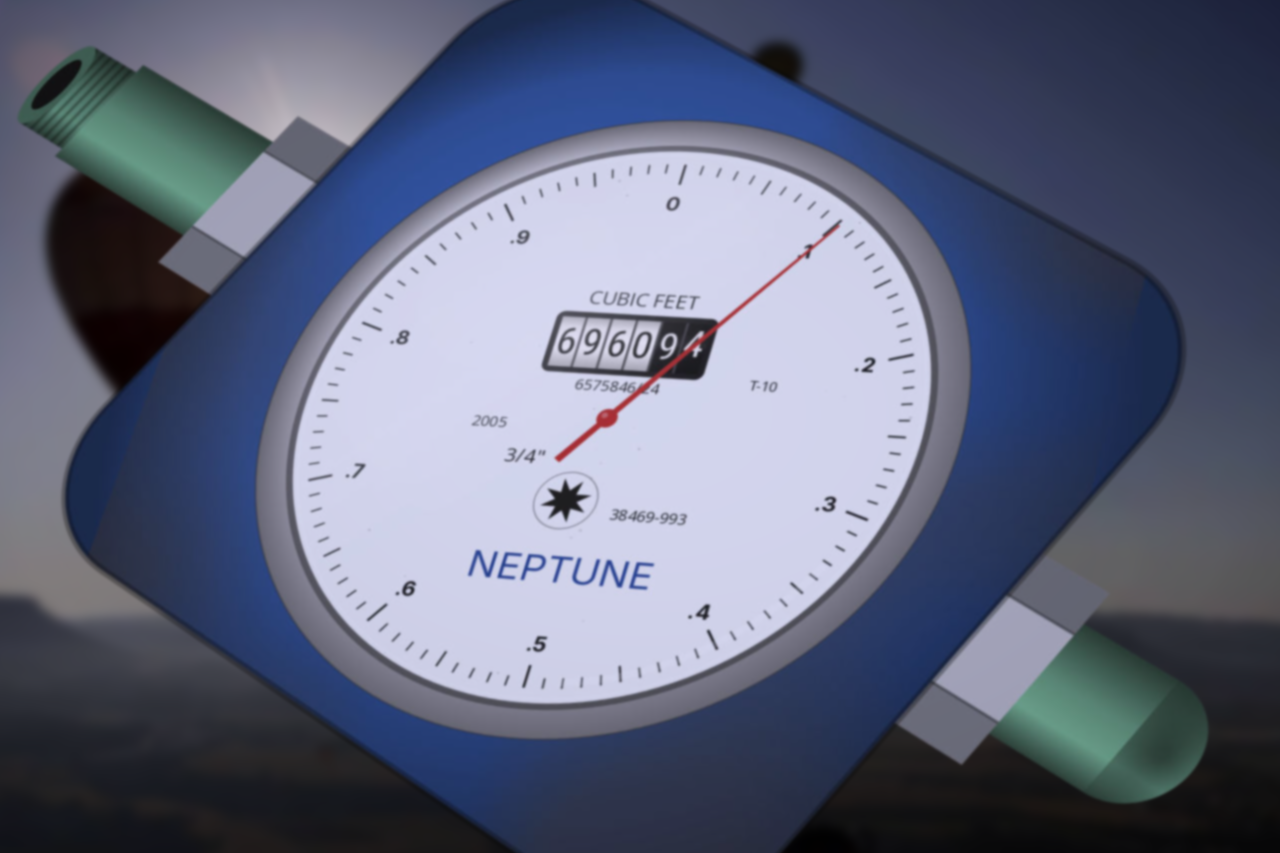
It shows 696094.10 ft³
